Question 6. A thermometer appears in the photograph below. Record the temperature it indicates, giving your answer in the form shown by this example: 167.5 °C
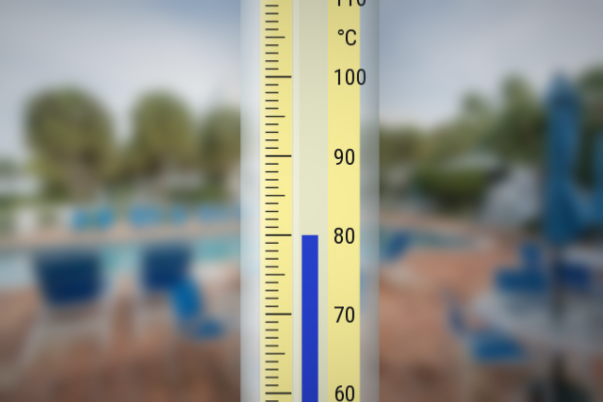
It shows 80 °C
